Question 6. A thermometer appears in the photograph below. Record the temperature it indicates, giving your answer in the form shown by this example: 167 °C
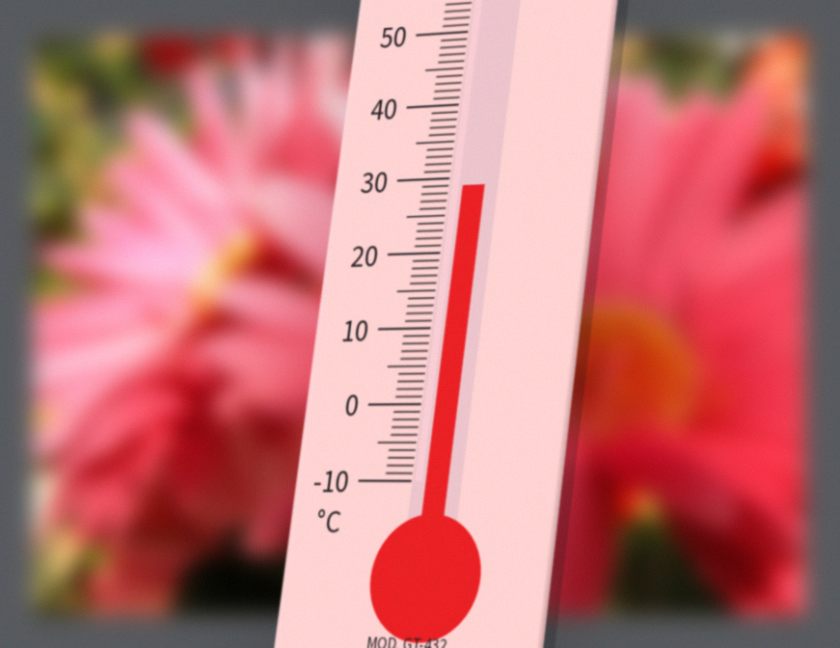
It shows 29 °C
